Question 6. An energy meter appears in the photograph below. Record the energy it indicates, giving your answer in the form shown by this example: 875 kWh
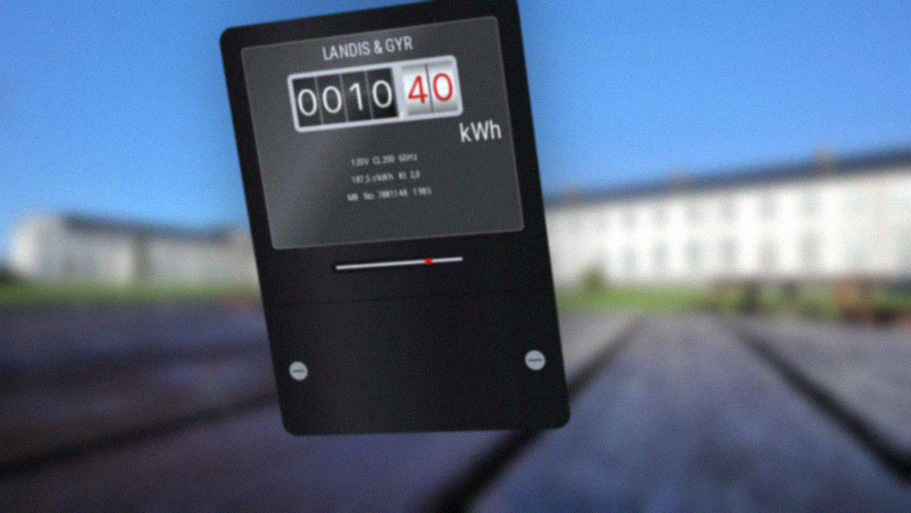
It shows 10.40 kWh
